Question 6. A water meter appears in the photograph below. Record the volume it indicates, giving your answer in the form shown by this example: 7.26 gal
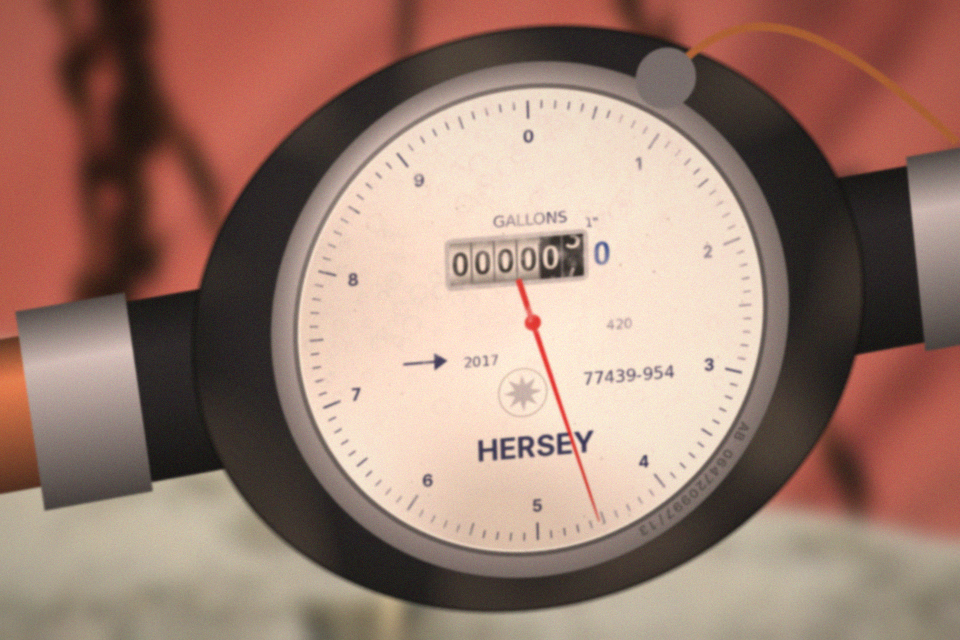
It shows 34.5 gal
